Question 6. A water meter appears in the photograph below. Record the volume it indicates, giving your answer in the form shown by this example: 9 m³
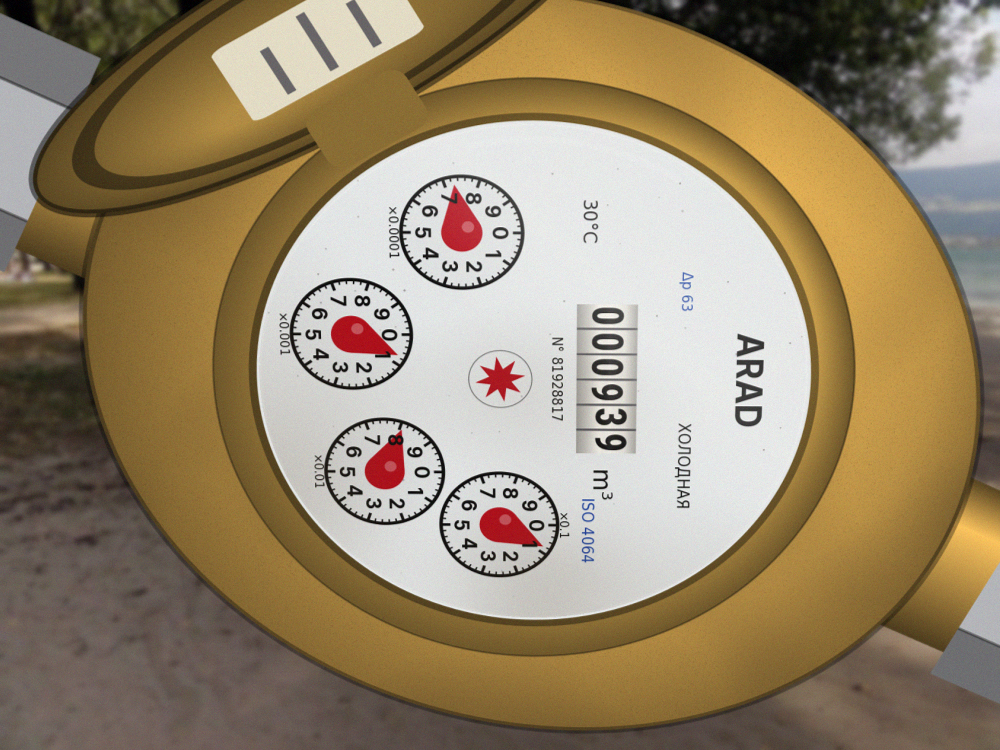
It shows 939.0807 m³
